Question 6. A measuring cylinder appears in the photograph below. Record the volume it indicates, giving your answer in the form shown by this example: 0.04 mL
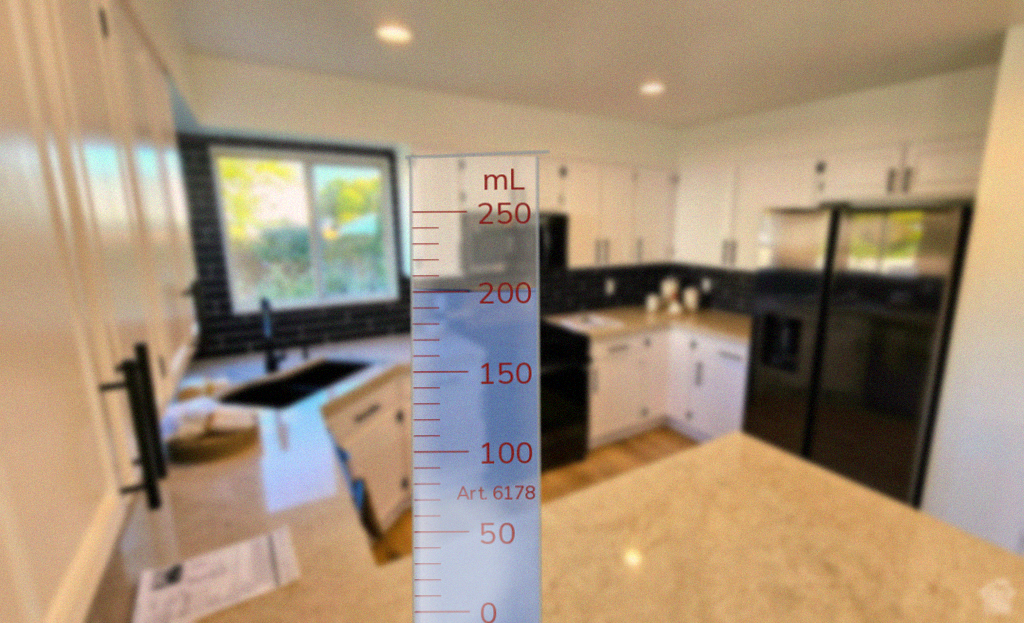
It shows 200 mL
